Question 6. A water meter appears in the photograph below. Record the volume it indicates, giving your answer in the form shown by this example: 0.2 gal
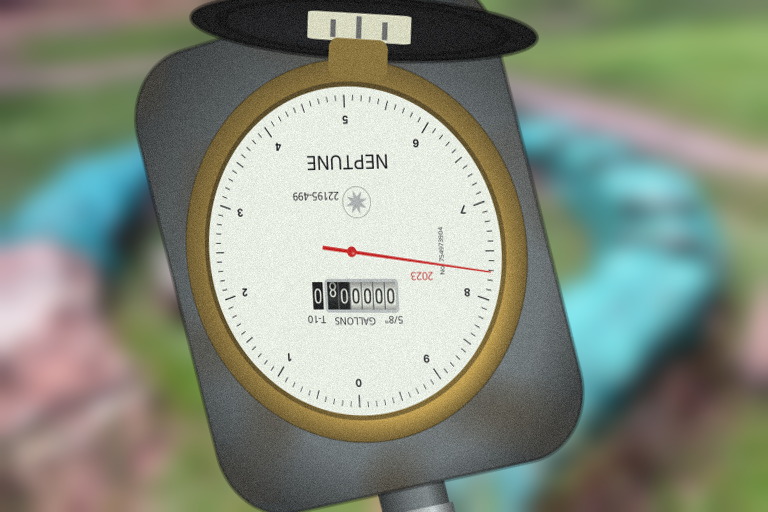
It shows 77.7 gal
